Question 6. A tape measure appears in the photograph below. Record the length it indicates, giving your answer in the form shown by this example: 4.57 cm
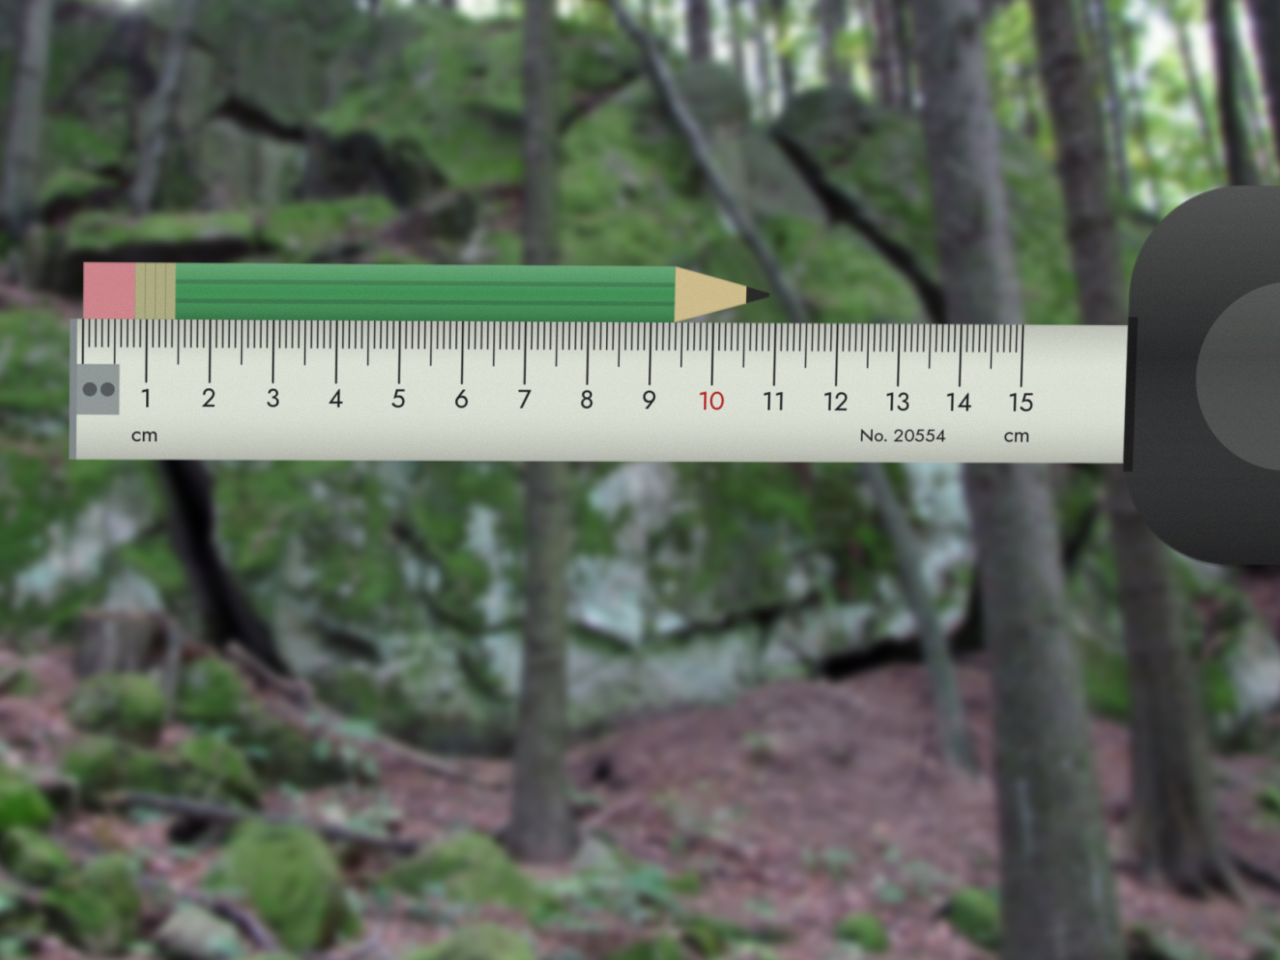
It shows 10.9 cm
